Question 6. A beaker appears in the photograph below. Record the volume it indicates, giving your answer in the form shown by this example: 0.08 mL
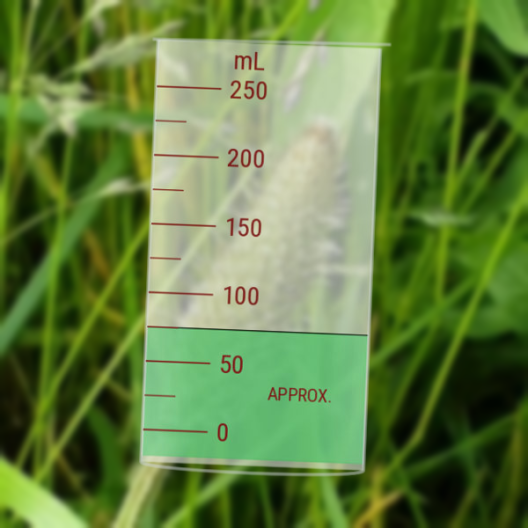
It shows 75 mL
